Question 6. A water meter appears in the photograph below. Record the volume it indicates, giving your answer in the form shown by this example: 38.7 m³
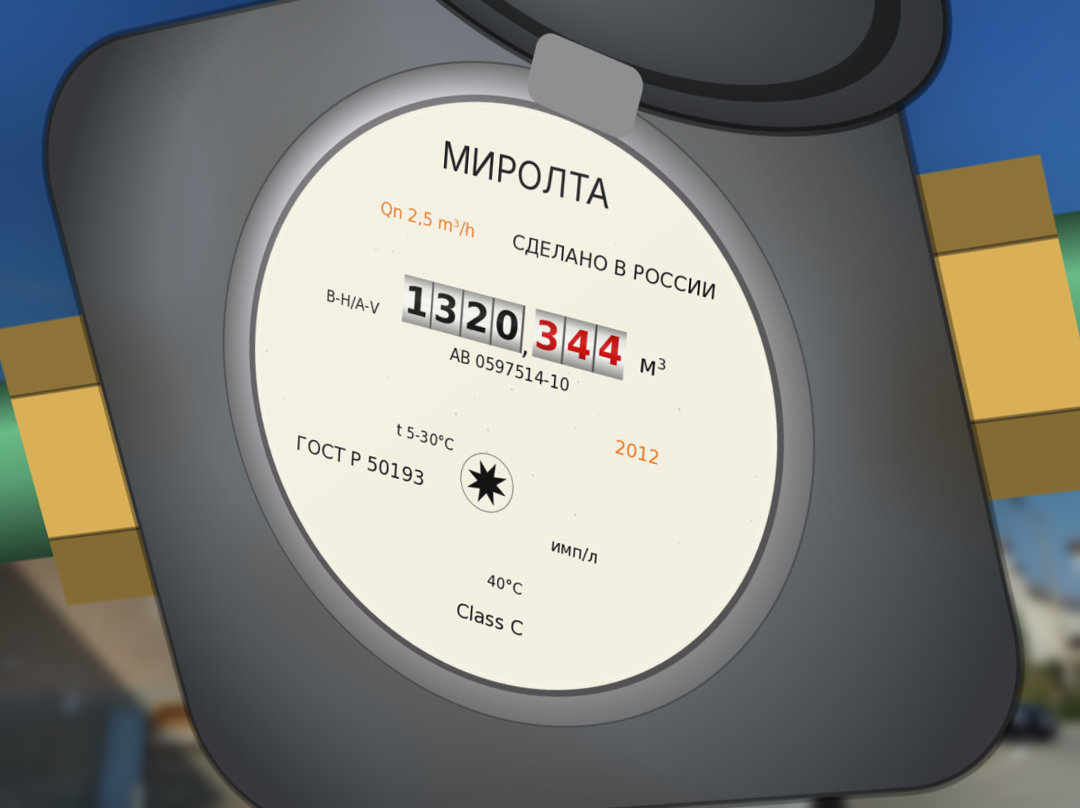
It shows 1320.344 m³
